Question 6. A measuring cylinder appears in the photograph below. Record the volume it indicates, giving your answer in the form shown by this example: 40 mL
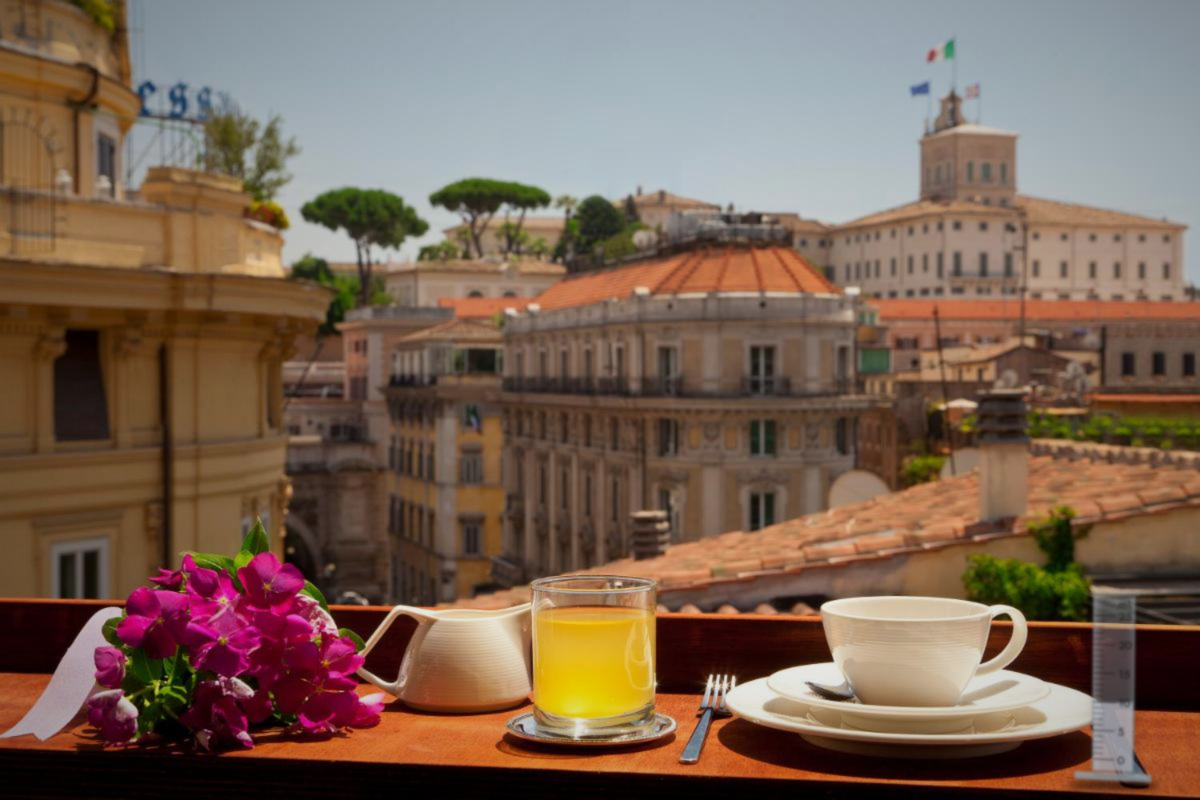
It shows 10 mL
